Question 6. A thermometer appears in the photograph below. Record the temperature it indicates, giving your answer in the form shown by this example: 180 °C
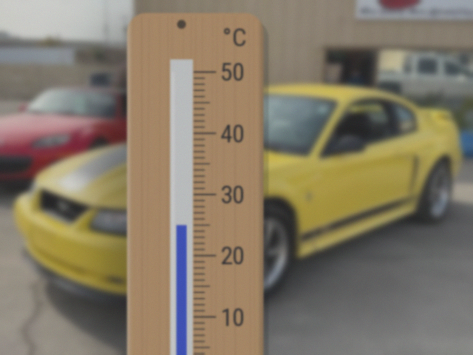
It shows 25 °C
